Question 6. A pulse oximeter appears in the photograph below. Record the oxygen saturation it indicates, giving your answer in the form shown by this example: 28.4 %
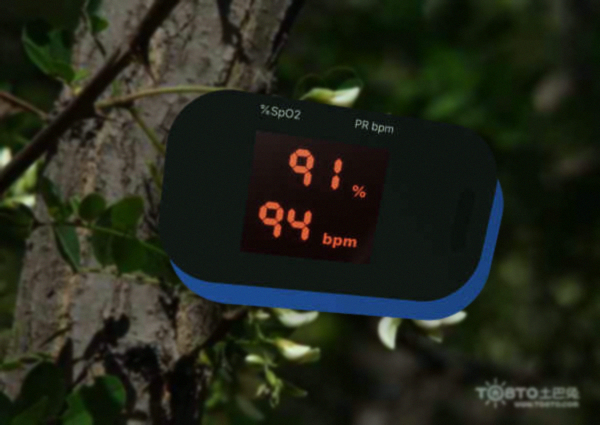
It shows 91 %
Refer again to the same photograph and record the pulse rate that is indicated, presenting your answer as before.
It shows 94 bpm
